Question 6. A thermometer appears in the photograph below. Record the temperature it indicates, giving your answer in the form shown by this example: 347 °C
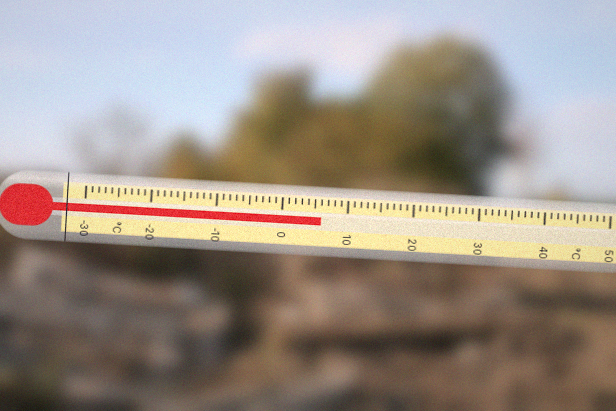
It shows 6 °C
